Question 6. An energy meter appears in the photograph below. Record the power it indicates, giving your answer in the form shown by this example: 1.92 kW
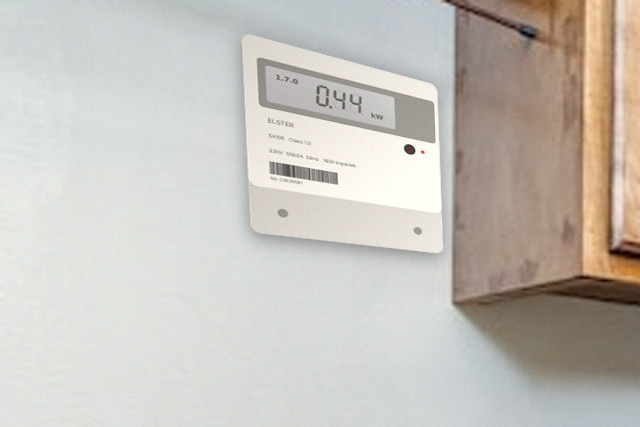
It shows 0.44 kW
